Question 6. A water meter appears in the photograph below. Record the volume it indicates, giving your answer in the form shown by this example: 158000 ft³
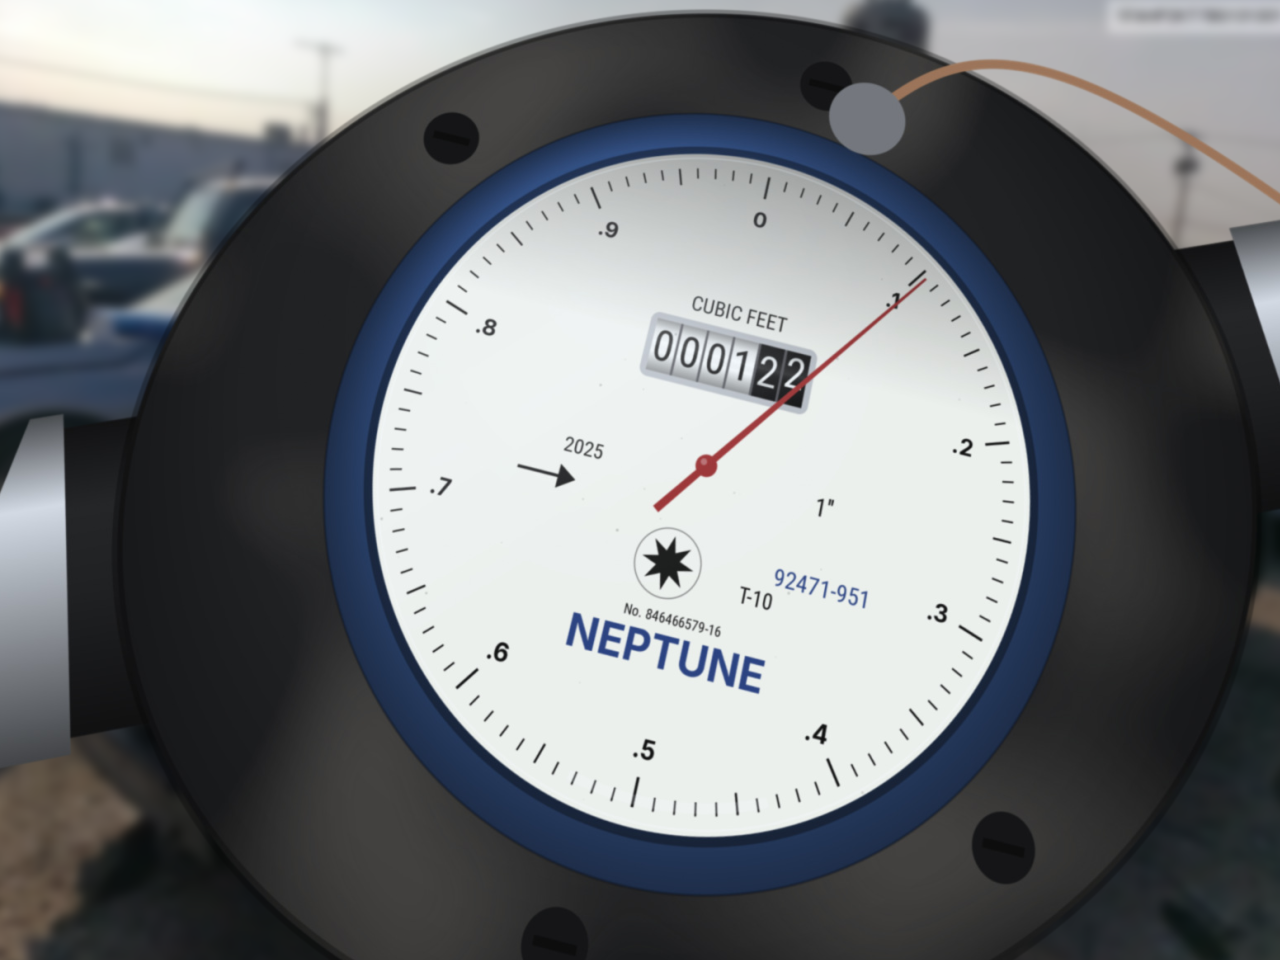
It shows 122.10 ft³
